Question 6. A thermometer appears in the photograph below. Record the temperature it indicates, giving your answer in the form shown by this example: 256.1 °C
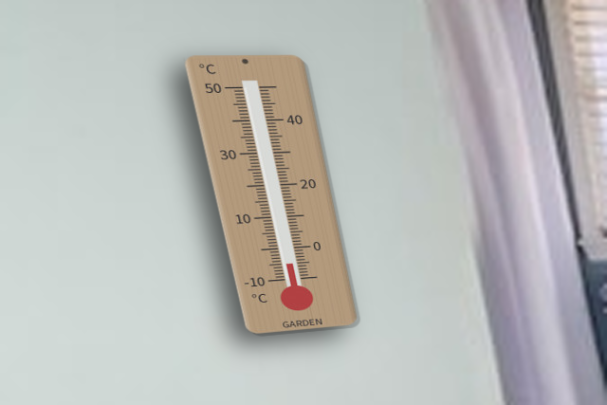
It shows -5 °C
